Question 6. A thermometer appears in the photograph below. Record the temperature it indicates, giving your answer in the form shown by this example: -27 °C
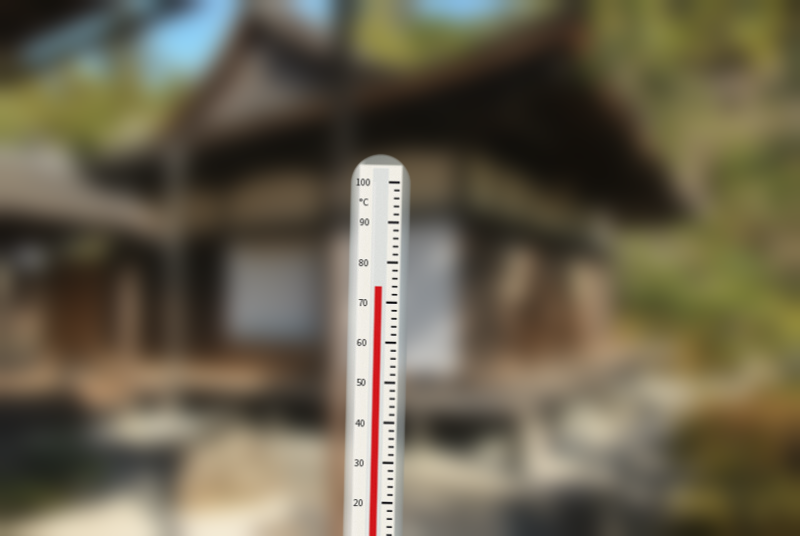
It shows 74 °C
